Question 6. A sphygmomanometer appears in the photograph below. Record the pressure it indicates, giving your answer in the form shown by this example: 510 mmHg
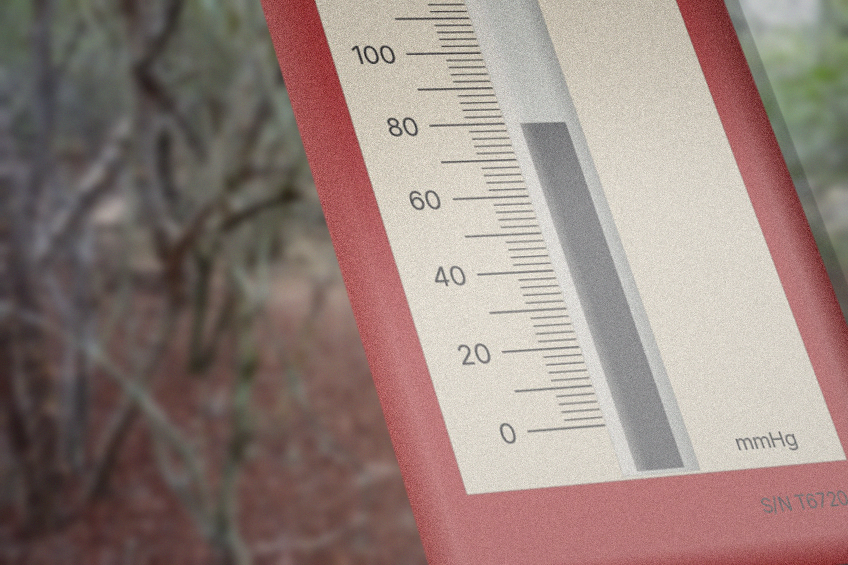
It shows 80 mmHg
